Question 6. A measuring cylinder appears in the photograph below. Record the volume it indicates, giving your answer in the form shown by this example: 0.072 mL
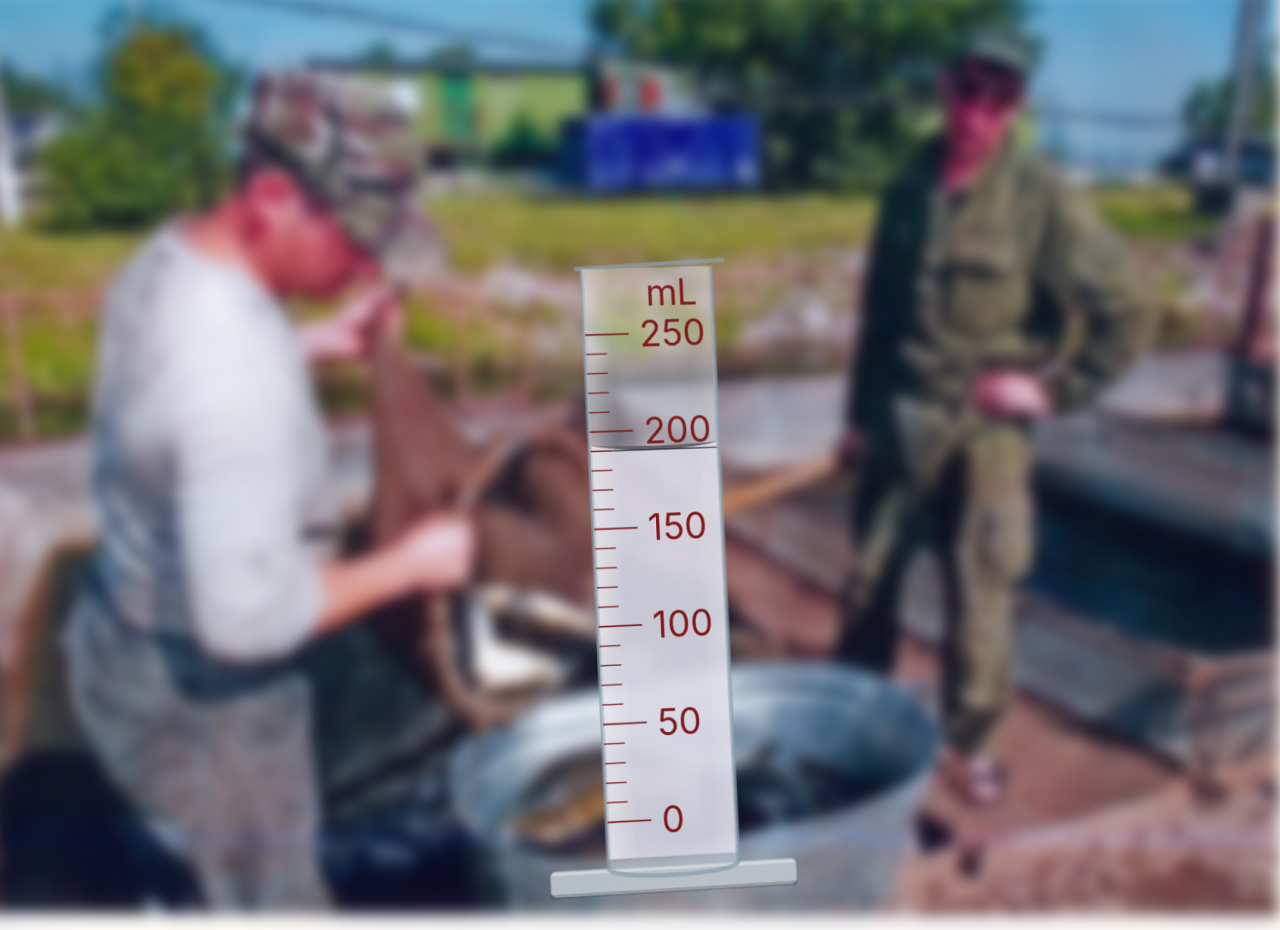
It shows 190 mL
